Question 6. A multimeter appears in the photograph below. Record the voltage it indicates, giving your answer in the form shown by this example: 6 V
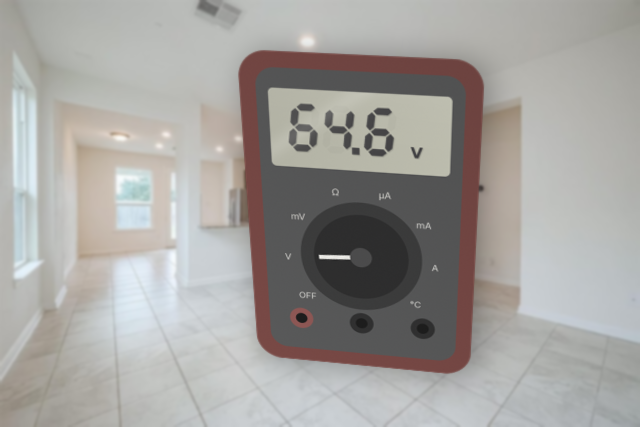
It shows 64.6 V
